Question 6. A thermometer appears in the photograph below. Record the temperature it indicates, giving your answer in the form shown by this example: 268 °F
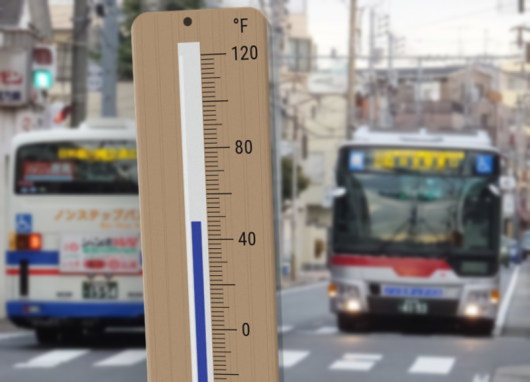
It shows 48 °F
